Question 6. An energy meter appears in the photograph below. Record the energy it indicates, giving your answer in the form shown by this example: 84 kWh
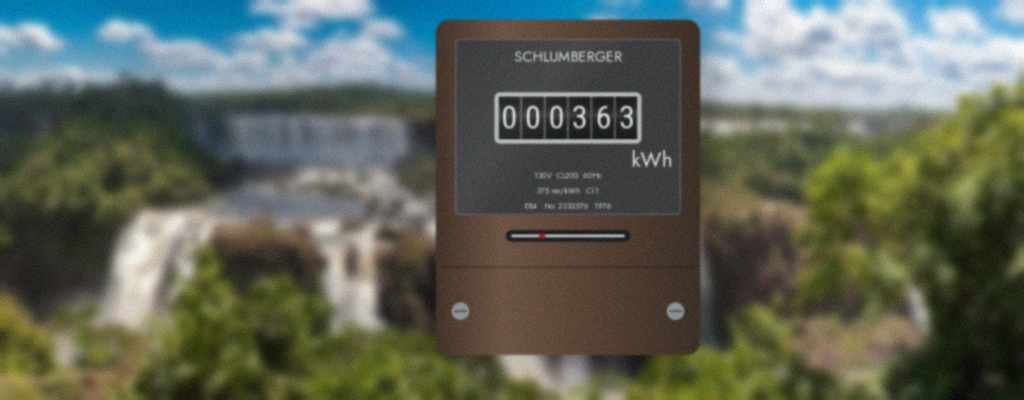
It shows 363 kWh
